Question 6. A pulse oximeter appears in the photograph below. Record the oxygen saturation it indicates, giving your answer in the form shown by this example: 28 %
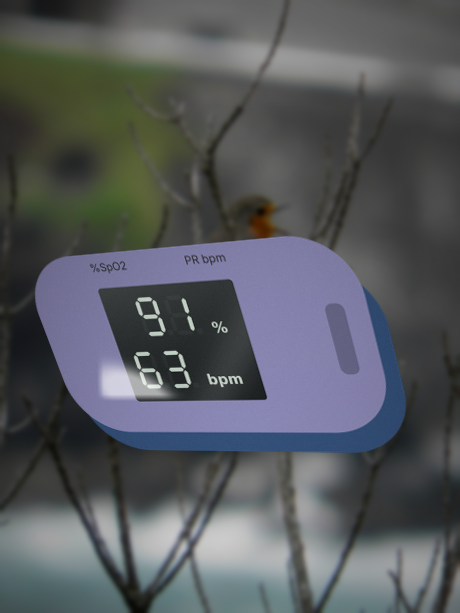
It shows 91 %
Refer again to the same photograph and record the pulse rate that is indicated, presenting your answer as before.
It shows 63 bpm
